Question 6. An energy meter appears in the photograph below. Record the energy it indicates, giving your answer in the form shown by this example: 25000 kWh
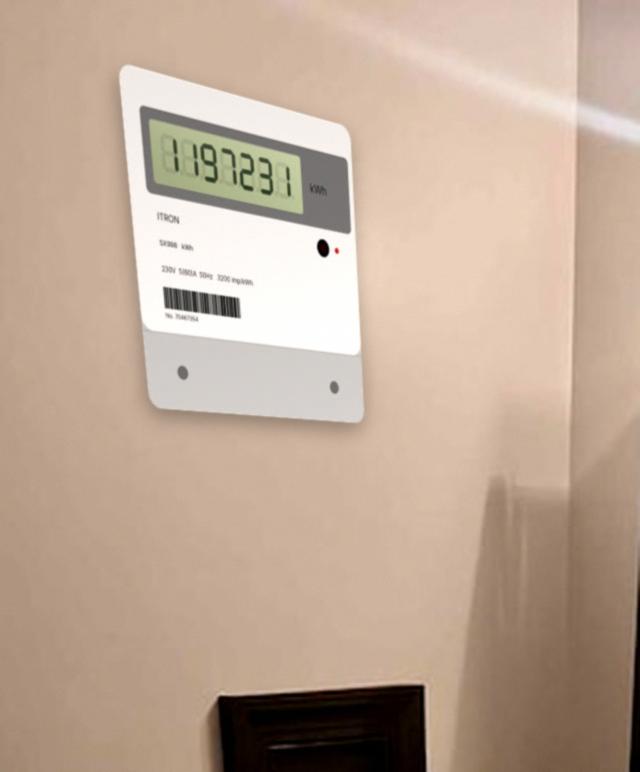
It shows 1197231 kWh
